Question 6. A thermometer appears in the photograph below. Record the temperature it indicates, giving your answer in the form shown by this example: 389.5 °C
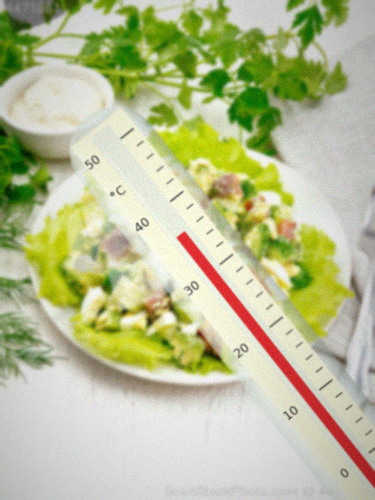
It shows 36 °C
